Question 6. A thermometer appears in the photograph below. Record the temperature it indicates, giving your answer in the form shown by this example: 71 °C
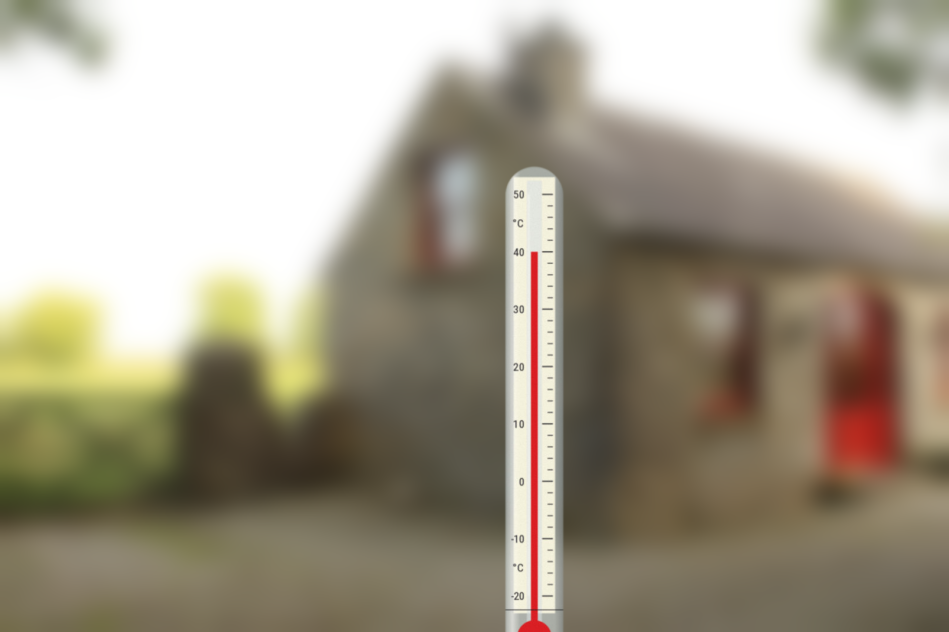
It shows 40 °C
